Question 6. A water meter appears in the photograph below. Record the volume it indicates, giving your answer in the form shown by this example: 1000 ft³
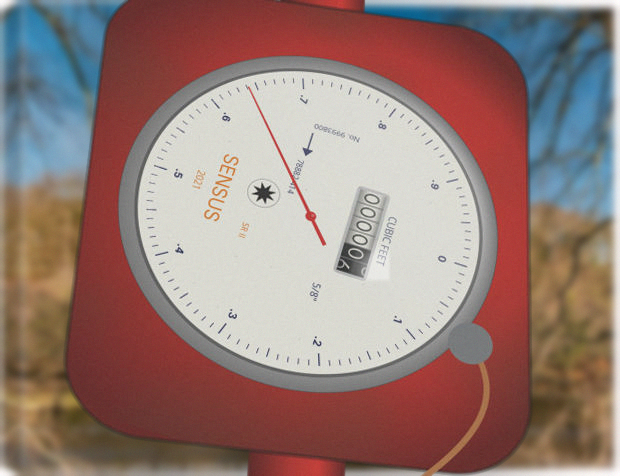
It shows 5.64 ft³
